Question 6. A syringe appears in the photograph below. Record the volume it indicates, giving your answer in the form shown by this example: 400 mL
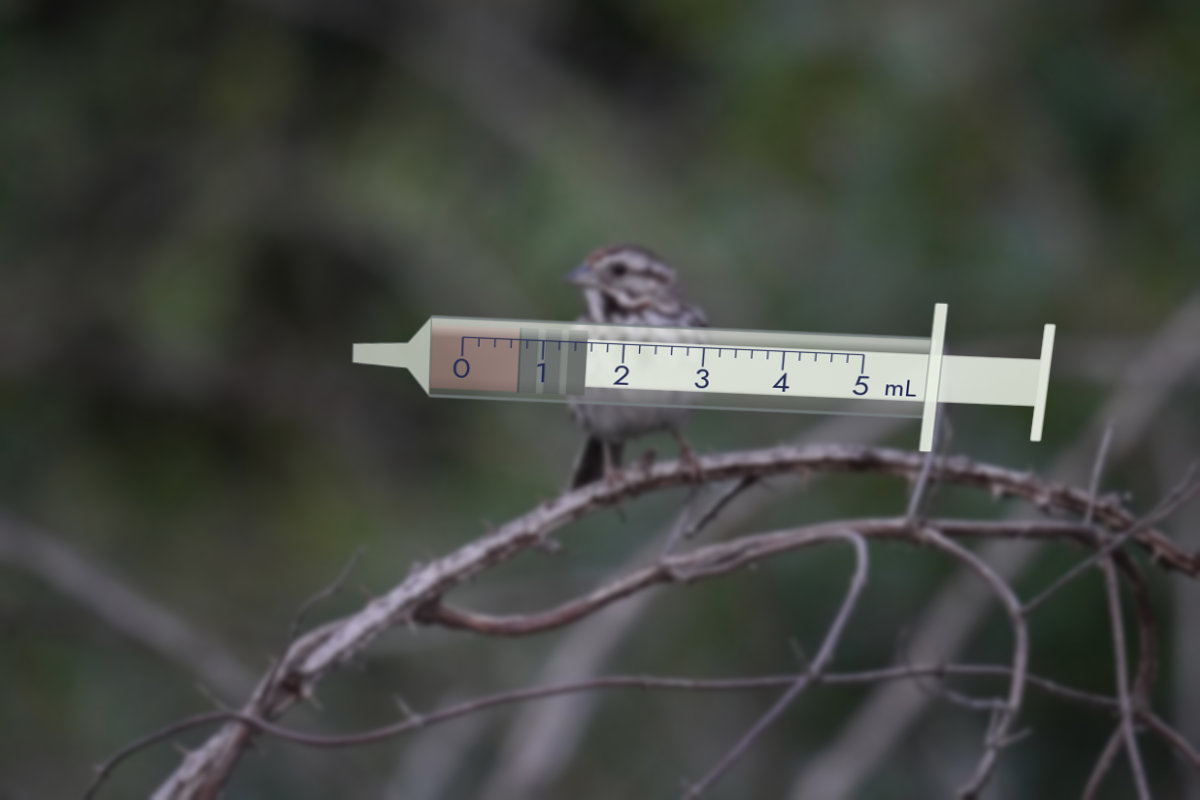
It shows 0.7 mL
